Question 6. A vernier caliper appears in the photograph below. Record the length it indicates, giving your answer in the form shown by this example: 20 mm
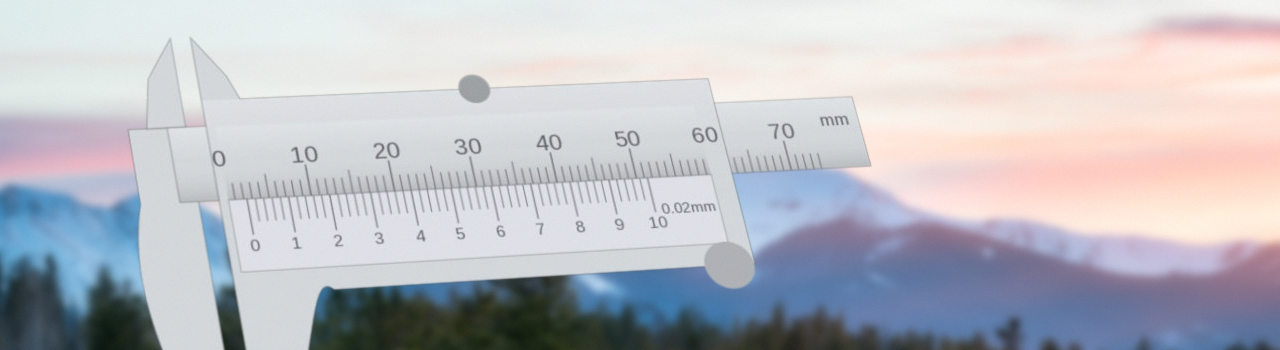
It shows 2.4 mm
